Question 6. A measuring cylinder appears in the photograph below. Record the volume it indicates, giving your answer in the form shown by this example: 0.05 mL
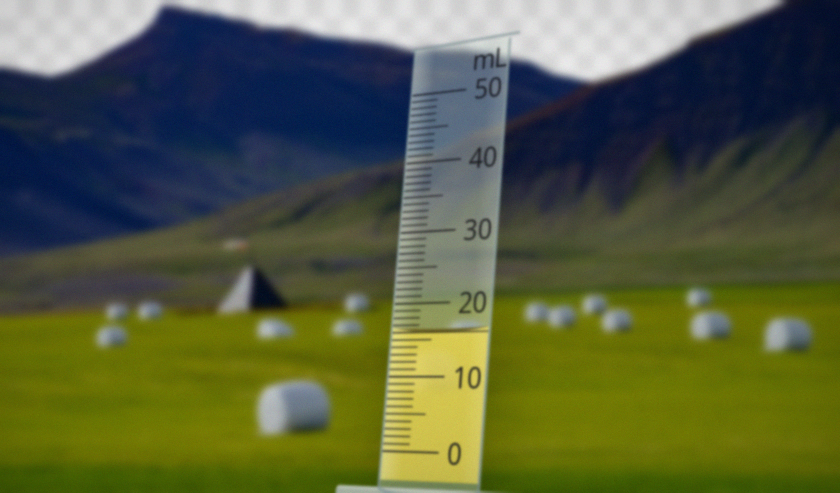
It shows 16 mL
